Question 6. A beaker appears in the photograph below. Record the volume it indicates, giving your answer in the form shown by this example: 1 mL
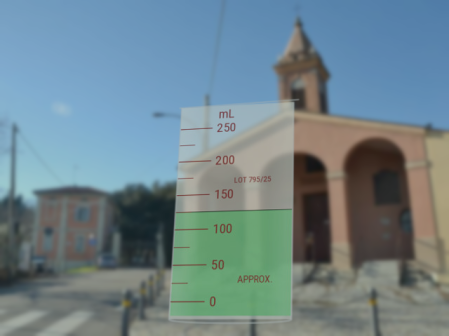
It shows 125 mL
